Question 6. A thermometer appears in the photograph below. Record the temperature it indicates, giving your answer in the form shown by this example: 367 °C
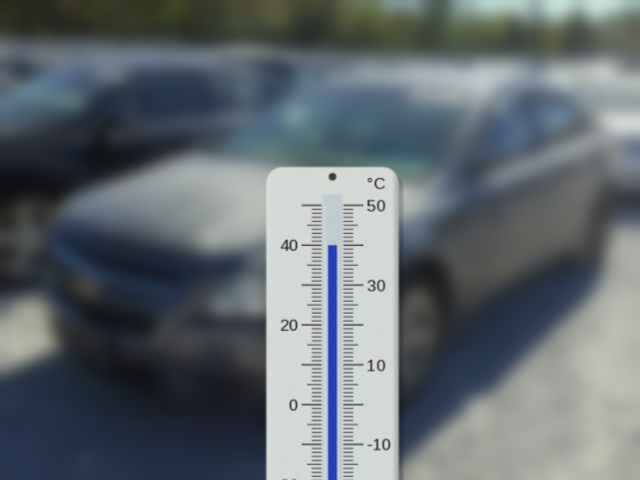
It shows 40 °C
